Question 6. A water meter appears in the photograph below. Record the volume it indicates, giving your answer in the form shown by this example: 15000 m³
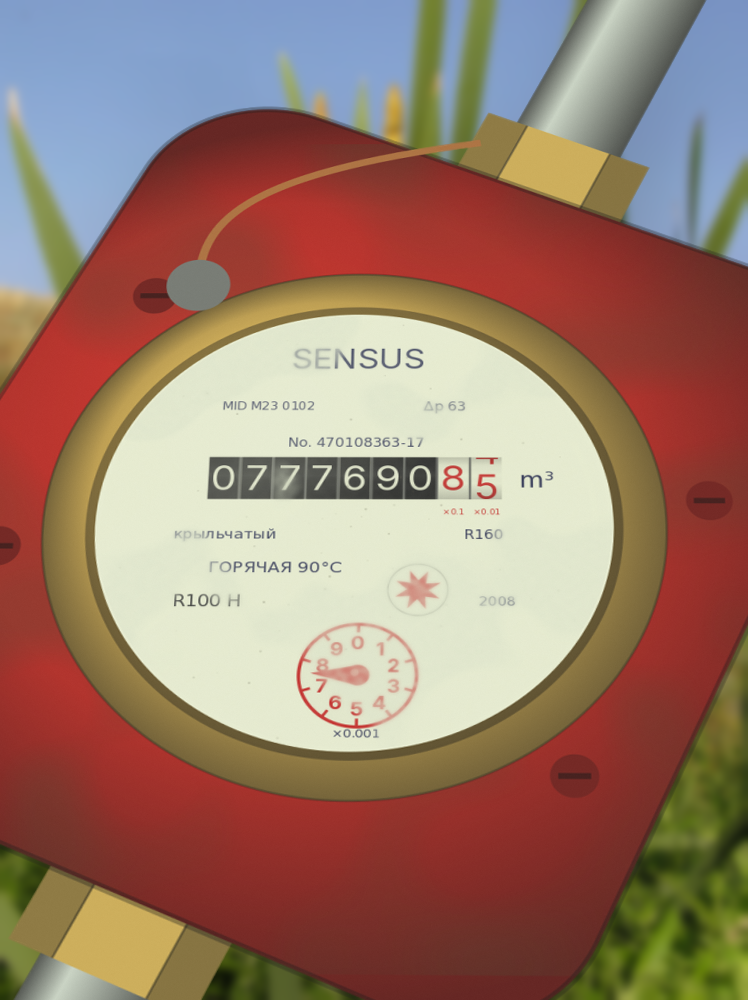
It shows 777690.847 m³
